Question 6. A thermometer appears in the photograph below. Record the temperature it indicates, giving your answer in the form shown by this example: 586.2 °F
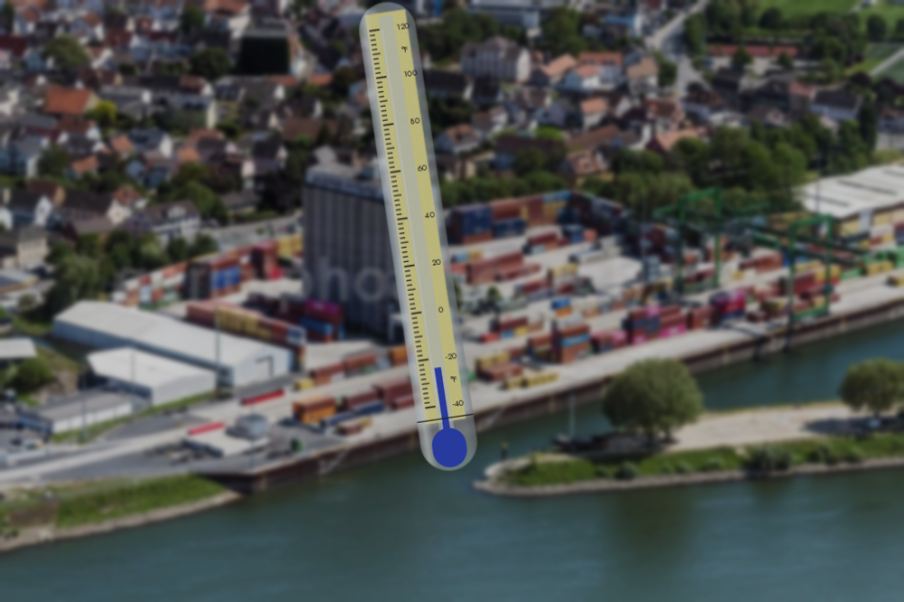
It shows -24 °F
